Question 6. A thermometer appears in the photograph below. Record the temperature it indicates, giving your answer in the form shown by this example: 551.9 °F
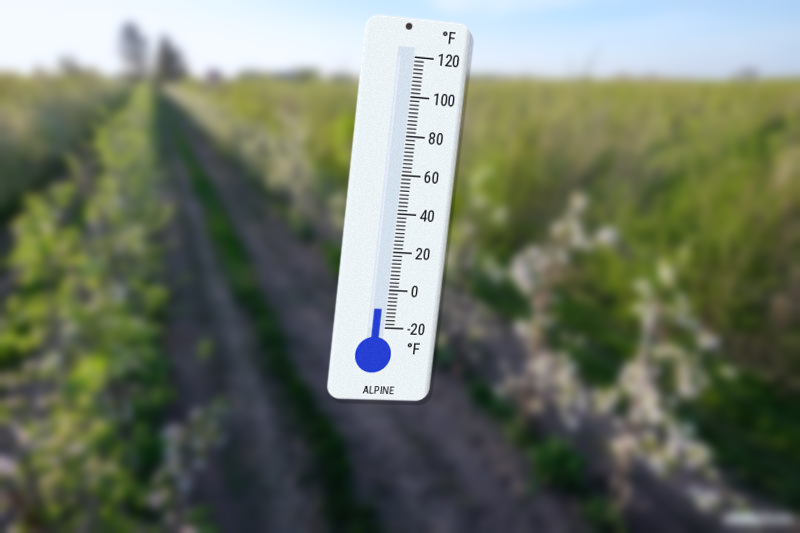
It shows -10 °F
